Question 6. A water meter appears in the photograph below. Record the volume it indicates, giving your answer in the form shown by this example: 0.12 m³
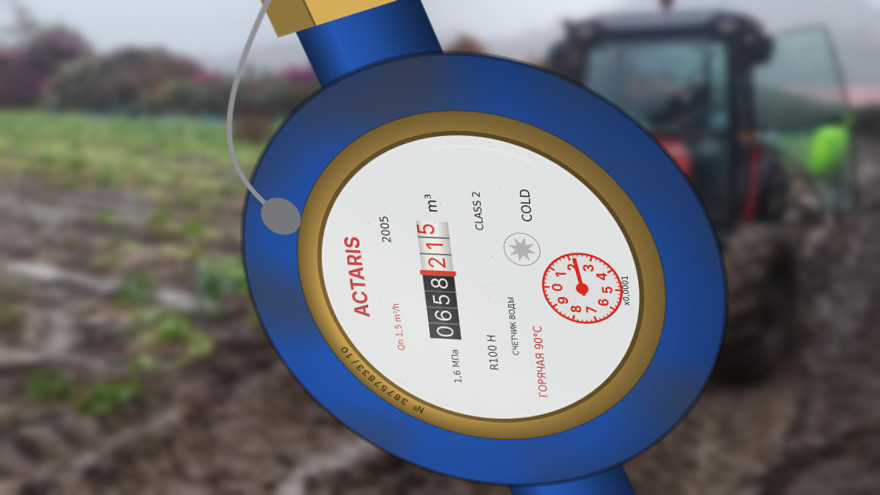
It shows 658.2152 m³
